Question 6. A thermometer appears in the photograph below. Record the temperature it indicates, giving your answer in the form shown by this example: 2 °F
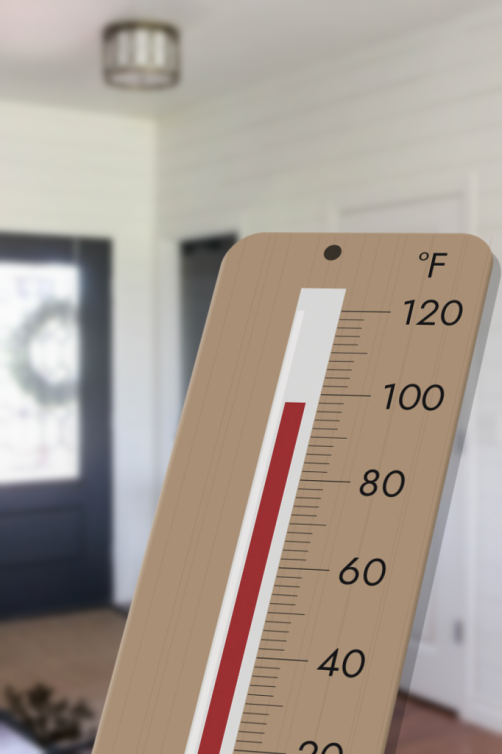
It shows 98 °F
